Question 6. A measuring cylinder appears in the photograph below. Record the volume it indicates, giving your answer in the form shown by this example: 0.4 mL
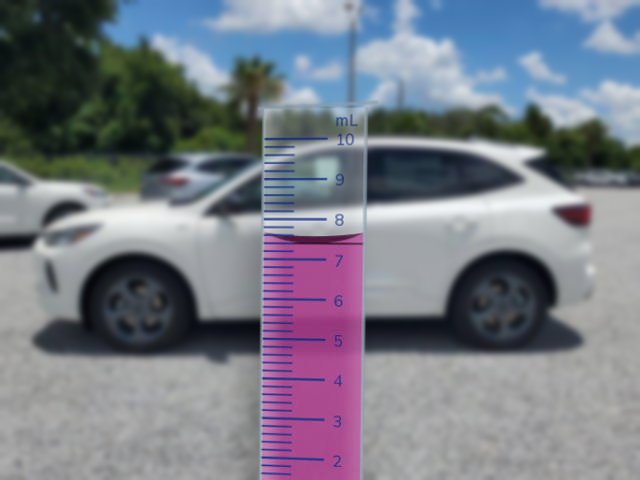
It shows 7.4 mL
